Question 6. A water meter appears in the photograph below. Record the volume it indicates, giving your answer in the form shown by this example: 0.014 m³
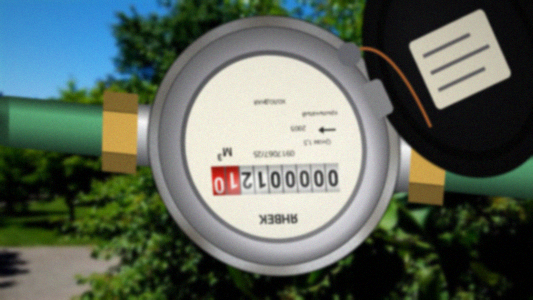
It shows 12.10 m³
